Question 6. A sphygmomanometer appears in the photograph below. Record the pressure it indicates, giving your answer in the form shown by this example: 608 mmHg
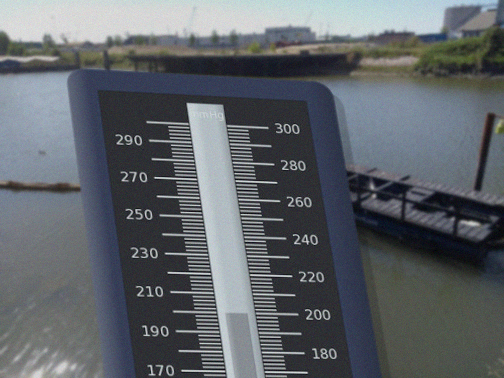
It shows 200 mmHg
